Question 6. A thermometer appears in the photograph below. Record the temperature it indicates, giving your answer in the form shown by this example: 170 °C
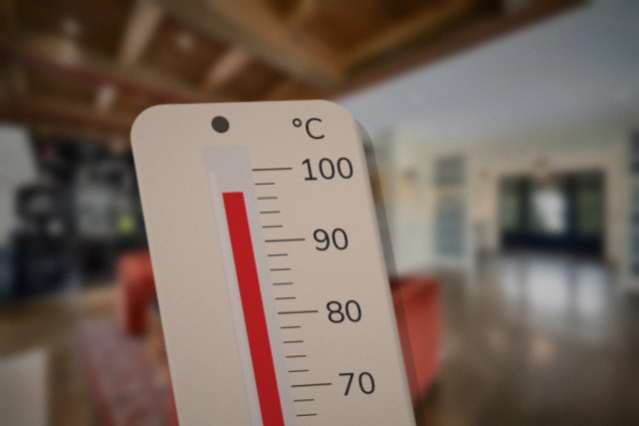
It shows 97 °C
